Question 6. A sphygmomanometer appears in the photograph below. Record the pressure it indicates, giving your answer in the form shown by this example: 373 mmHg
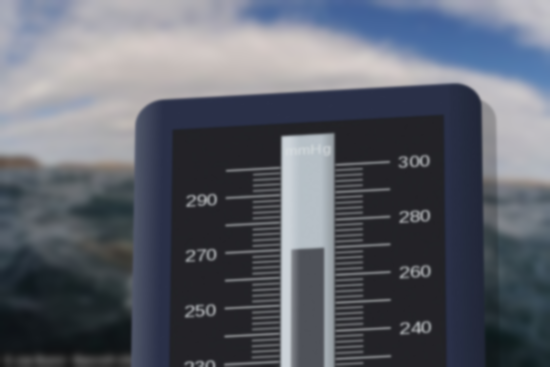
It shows 270 mmHg
